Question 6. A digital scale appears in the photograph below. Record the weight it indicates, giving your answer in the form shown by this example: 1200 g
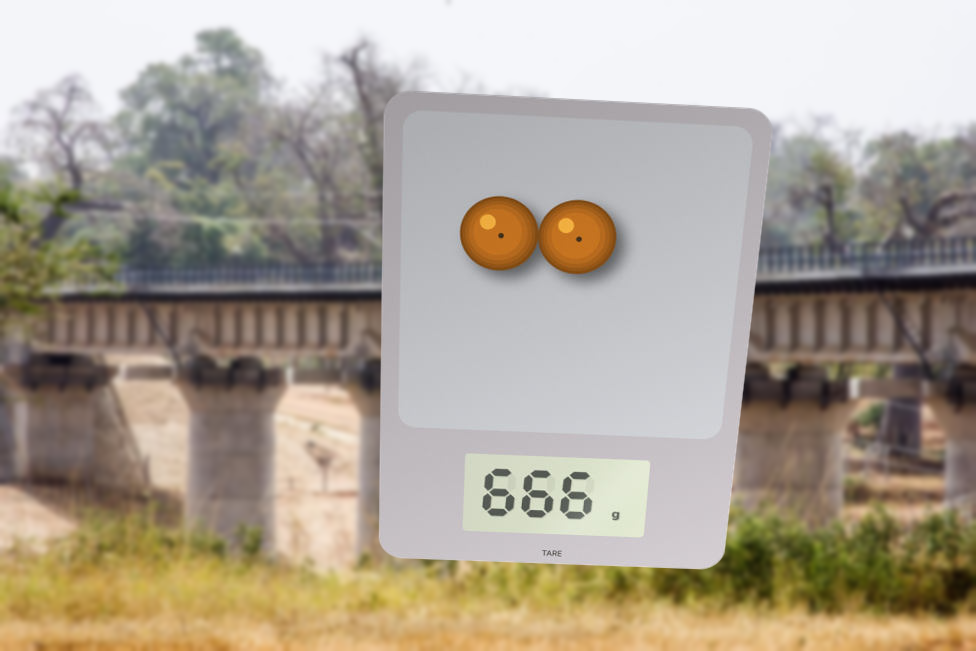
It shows 666 g
